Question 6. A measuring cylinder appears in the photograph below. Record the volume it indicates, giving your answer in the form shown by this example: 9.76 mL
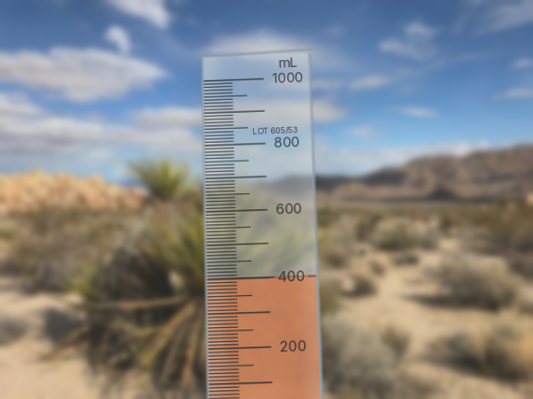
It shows 400 mL
